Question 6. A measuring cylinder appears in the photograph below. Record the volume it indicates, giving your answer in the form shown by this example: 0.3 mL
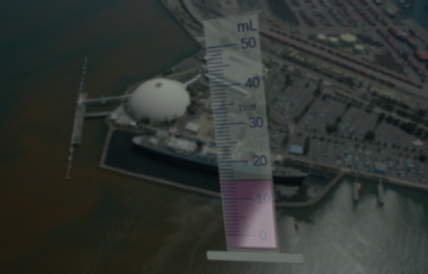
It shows 15 mL
